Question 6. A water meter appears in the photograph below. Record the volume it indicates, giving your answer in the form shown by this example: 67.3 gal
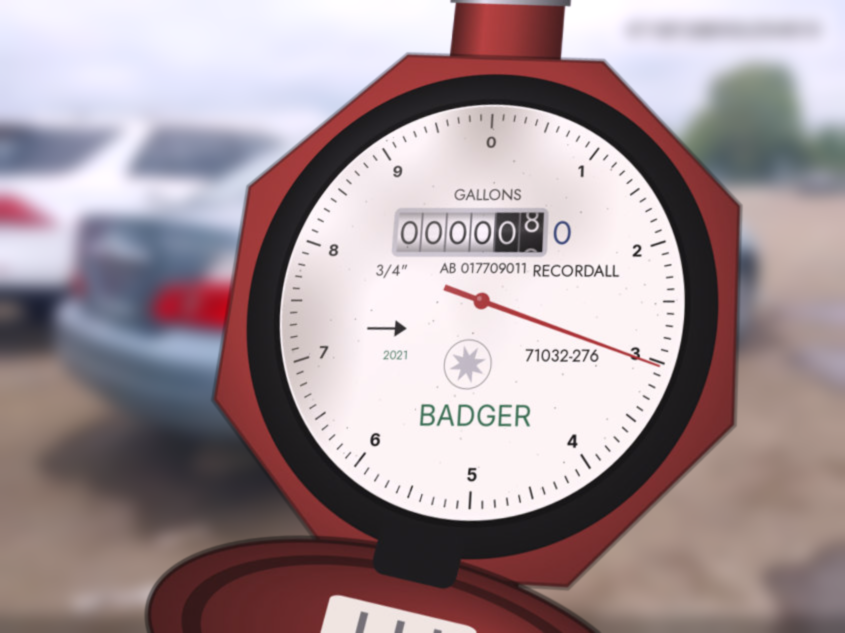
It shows 83.0 gal
